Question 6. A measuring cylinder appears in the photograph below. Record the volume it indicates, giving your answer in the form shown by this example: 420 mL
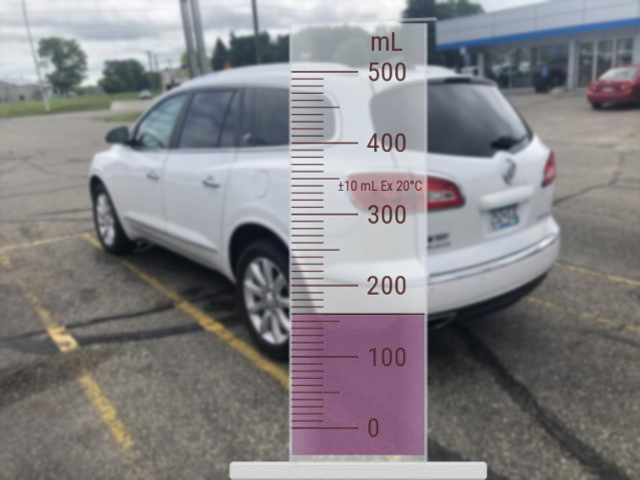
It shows 160 mL
